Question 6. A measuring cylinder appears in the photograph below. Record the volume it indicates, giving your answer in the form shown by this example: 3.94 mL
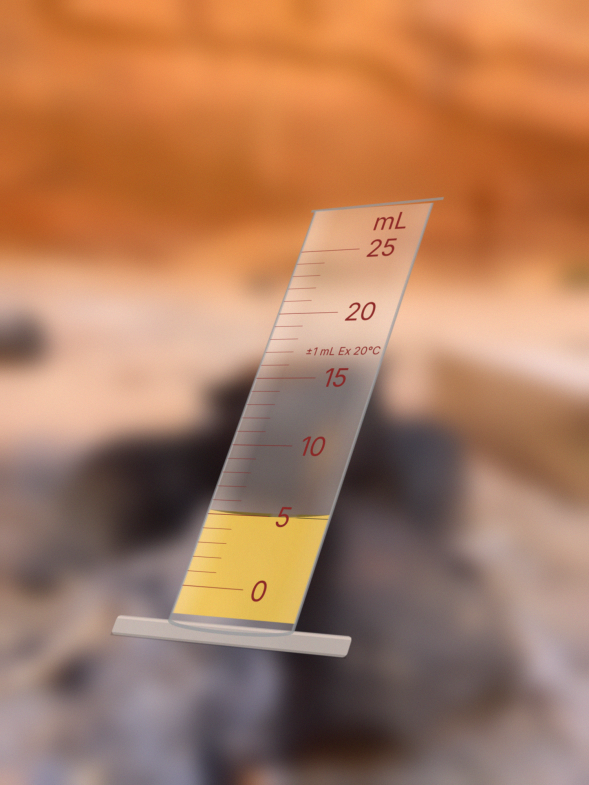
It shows 5 mL
